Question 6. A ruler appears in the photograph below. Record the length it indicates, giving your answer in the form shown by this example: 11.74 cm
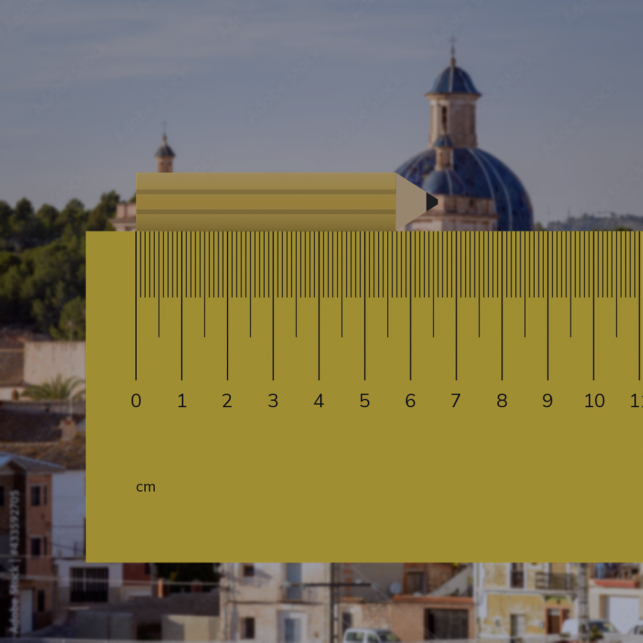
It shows 6.6 cm
